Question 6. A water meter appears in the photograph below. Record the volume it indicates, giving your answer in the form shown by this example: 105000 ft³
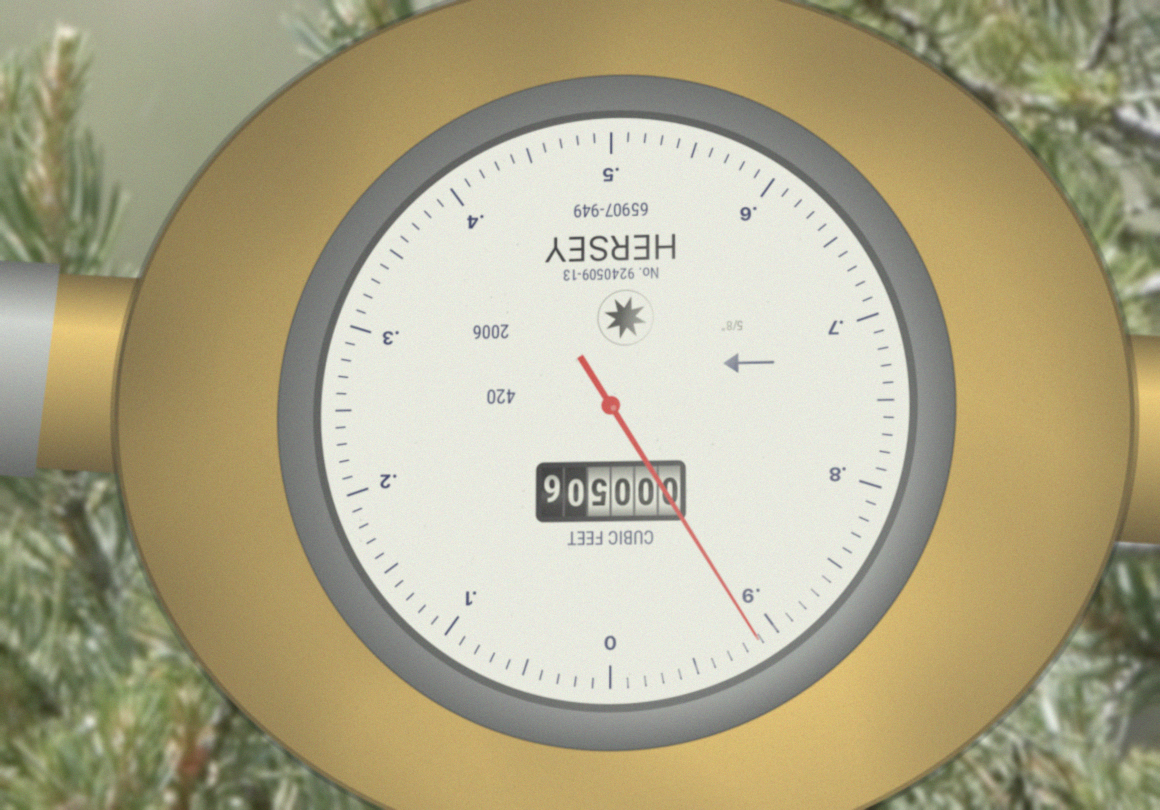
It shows 505.91 ft³
